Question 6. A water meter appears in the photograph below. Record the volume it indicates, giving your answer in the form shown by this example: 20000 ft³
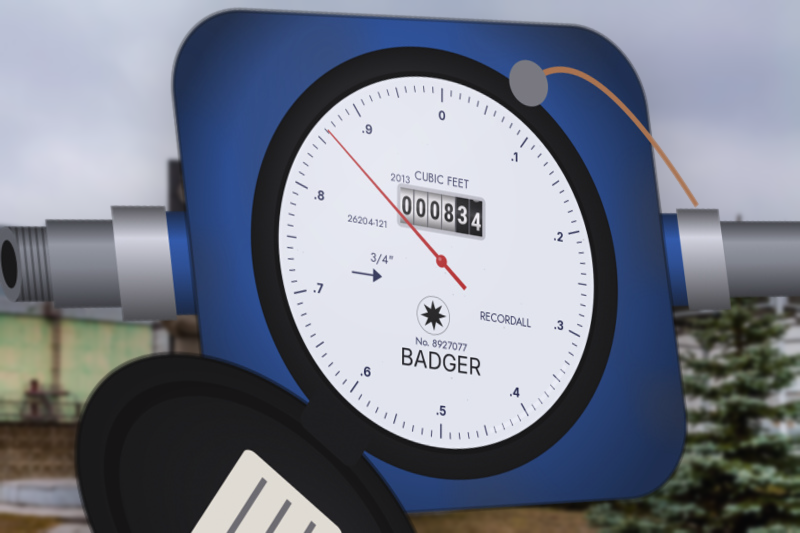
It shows 833.86 ft³
